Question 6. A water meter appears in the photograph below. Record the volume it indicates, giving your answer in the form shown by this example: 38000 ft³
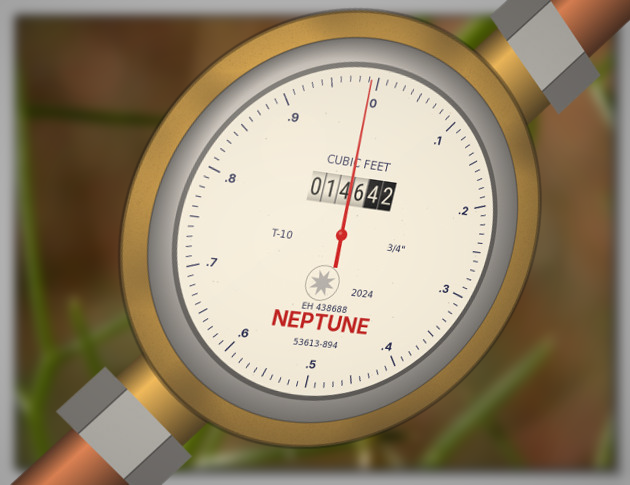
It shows 14641.99 ft³
